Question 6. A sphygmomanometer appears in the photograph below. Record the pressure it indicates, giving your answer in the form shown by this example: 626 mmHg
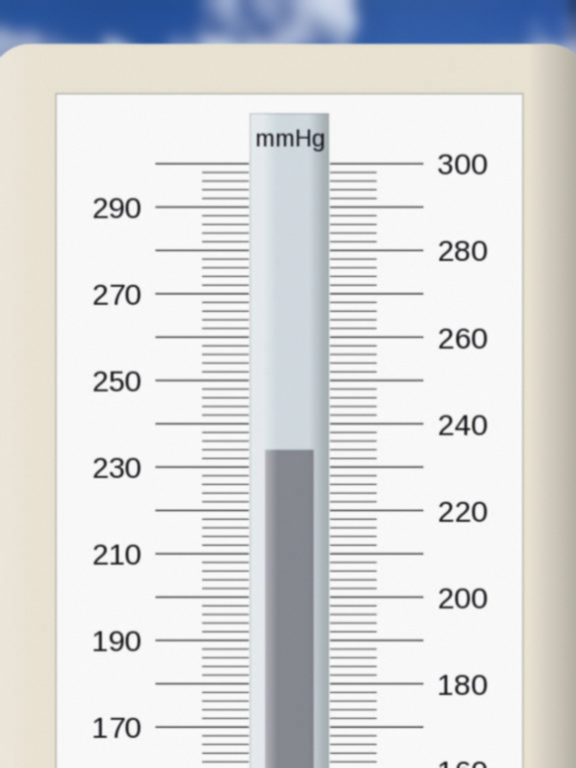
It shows 234 mmHg
